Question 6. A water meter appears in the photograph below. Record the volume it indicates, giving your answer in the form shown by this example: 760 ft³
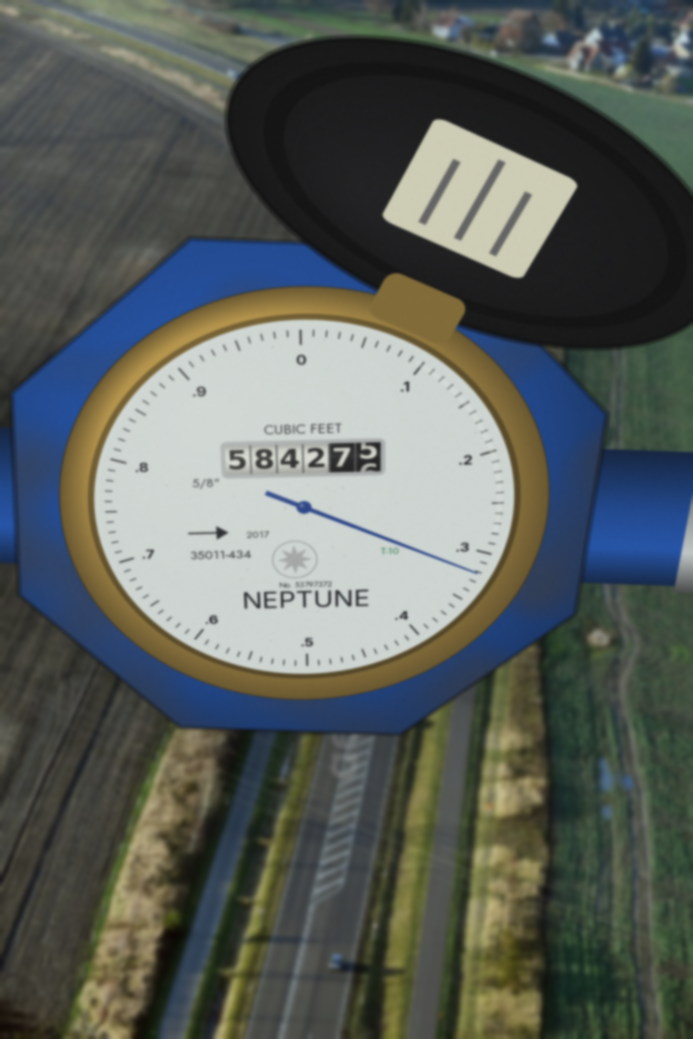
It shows 584275.32 ft³
